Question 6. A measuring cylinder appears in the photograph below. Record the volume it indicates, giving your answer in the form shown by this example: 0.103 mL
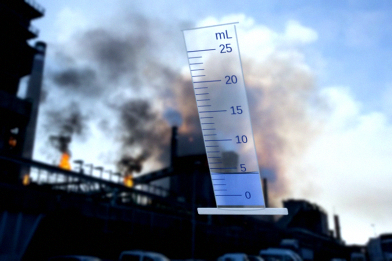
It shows 4 mL
